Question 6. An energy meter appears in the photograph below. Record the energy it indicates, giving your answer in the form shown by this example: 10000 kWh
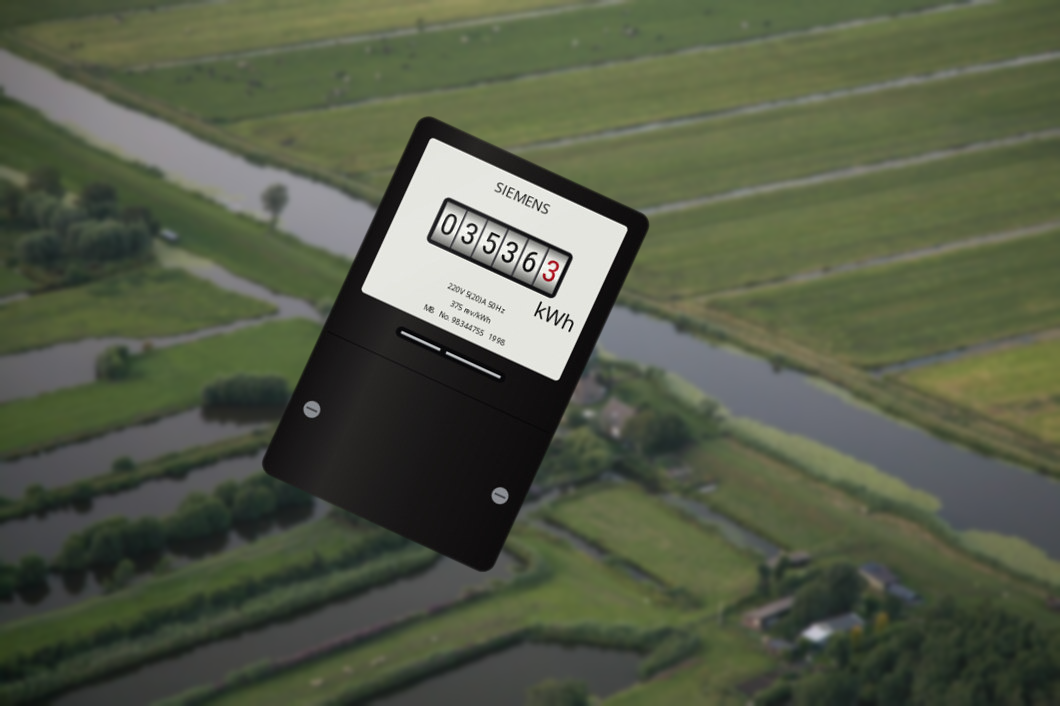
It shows 3536.3 kWh
